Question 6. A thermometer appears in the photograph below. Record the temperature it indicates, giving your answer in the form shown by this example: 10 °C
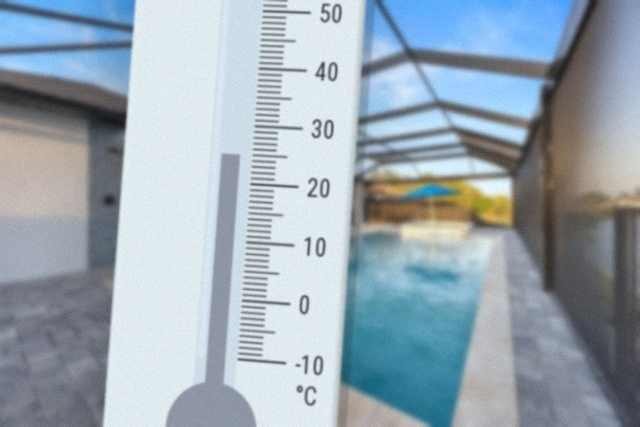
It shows 25 °C
